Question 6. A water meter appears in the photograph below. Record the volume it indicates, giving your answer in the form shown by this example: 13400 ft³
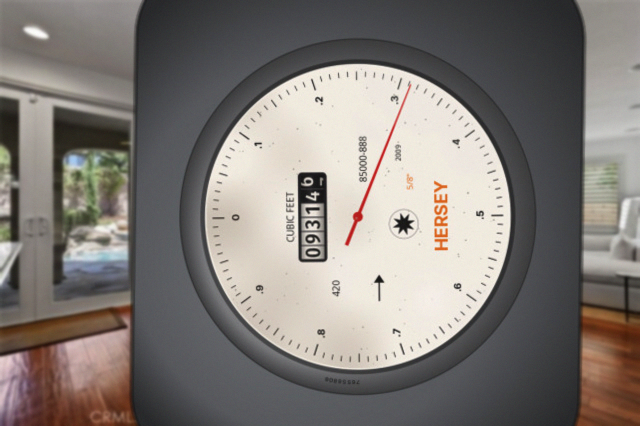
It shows 93146.31 ft³
